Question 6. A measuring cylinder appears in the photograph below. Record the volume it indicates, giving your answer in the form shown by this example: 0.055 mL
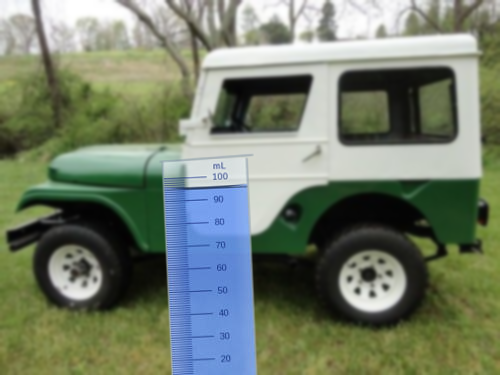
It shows 95 mL
